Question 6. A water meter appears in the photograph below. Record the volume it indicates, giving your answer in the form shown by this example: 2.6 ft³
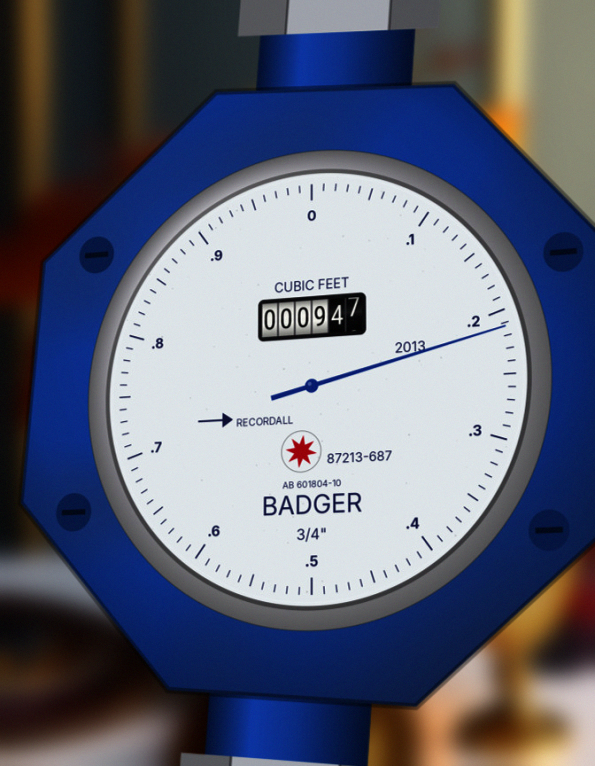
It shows 947.21 ft³
